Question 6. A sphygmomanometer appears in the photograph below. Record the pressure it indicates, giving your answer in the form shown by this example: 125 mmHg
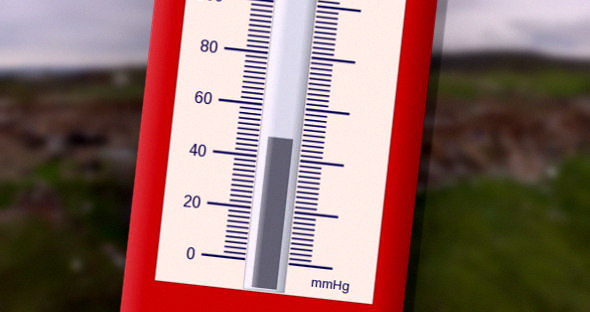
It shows 48 mmHg
